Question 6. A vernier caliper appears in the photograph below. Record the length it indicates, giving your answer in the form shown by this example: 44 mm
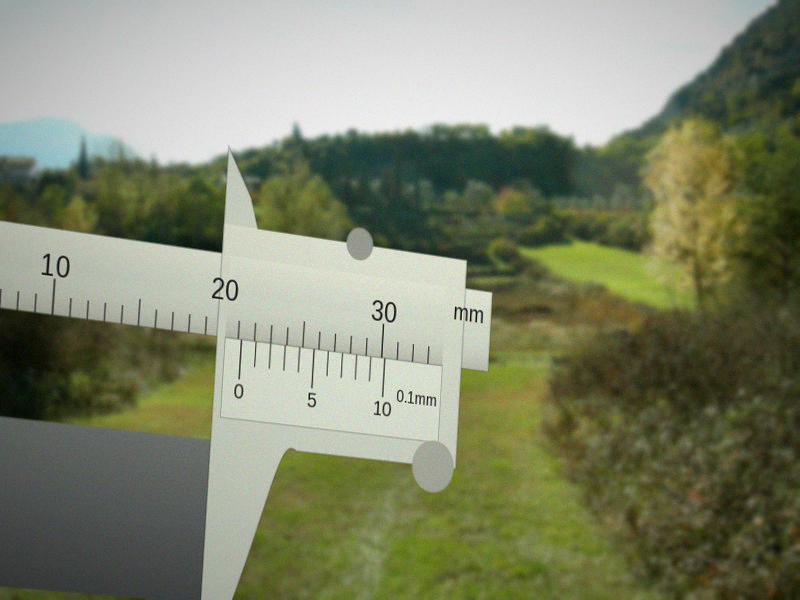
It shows 21.2 mm
